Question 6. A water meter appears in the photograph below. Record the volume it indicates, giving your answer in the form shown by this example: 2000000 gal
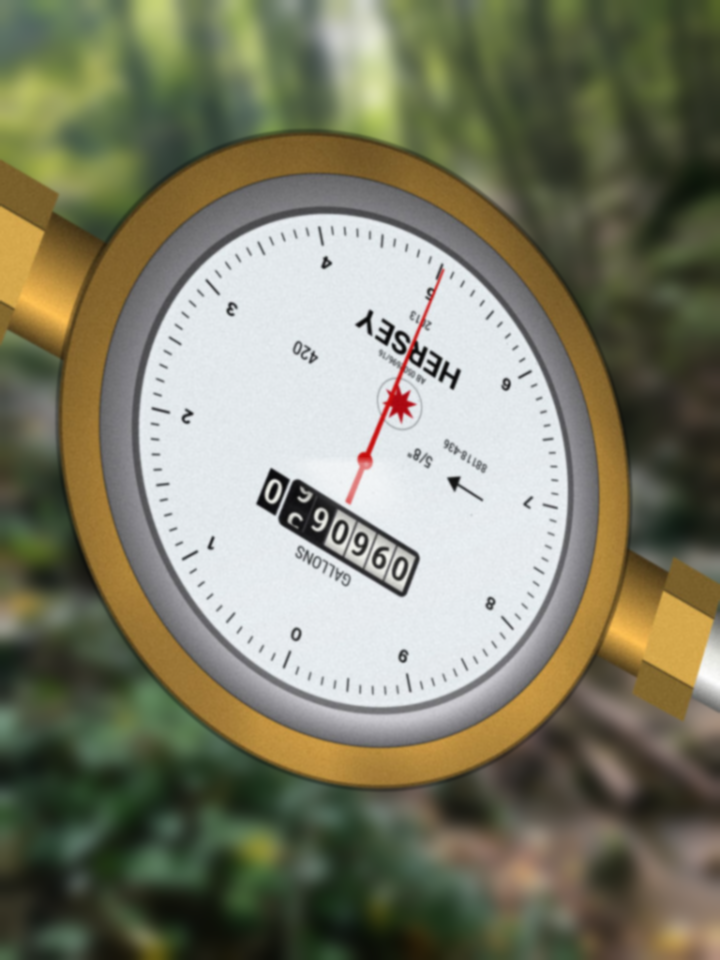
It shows 960655.0 gal
